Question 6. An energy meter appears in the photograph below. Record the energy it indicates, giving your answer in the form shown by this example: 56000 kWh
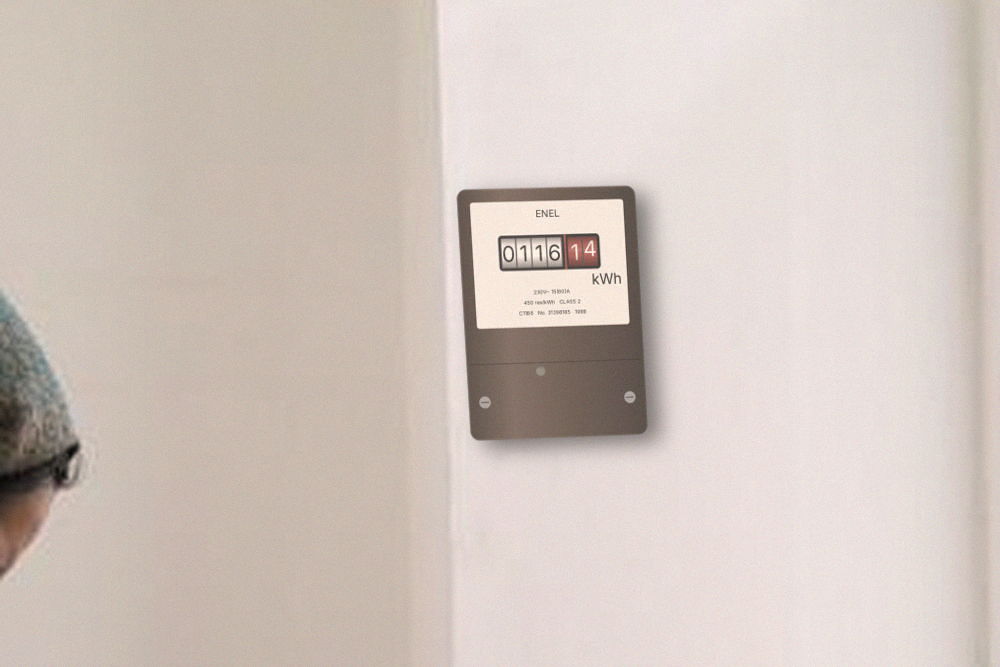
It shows 116.14 kWh
